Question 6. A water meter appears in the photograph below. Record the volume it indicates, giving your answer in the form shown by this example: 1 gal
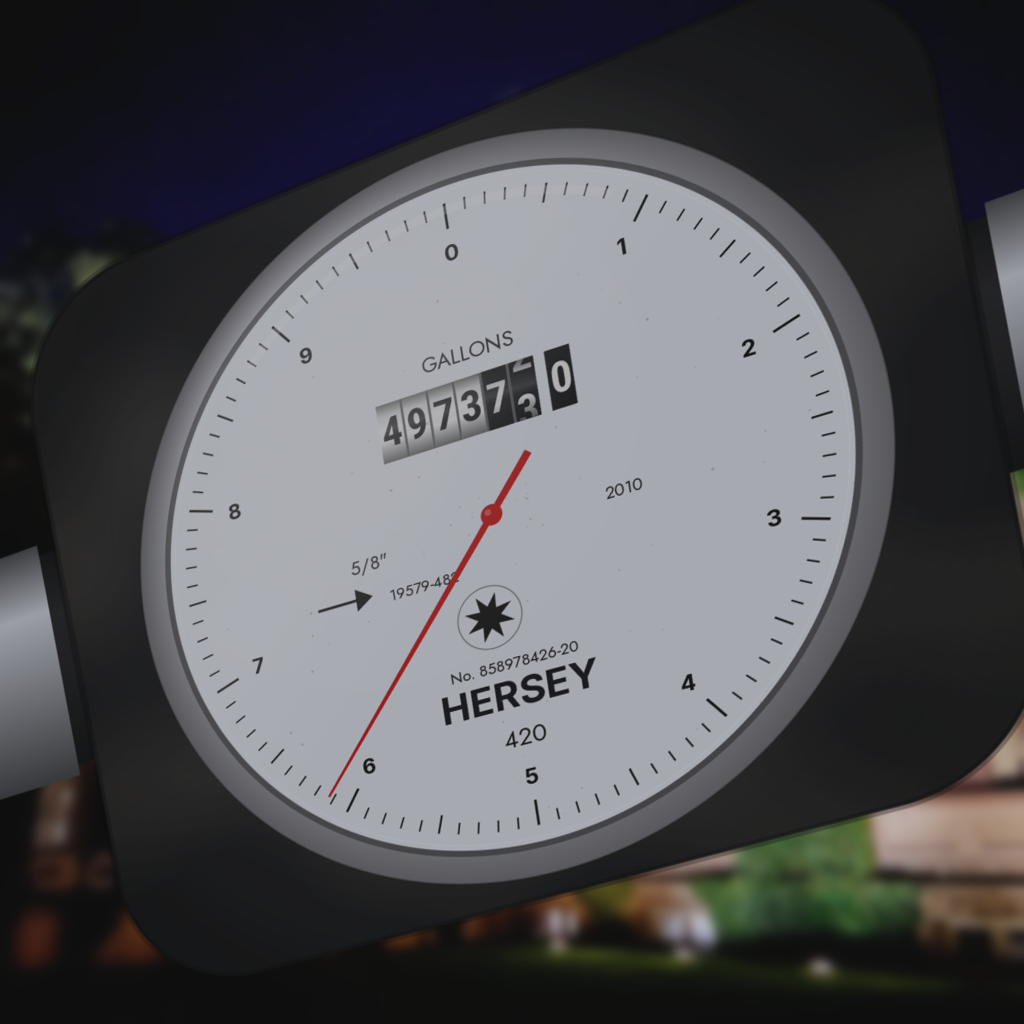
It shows 4973726.1 gal
